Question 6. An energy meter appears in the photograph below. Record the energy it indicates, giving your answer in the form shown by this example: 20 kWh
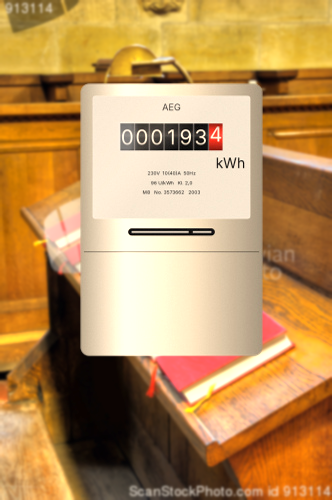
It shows 193.4 kWh
